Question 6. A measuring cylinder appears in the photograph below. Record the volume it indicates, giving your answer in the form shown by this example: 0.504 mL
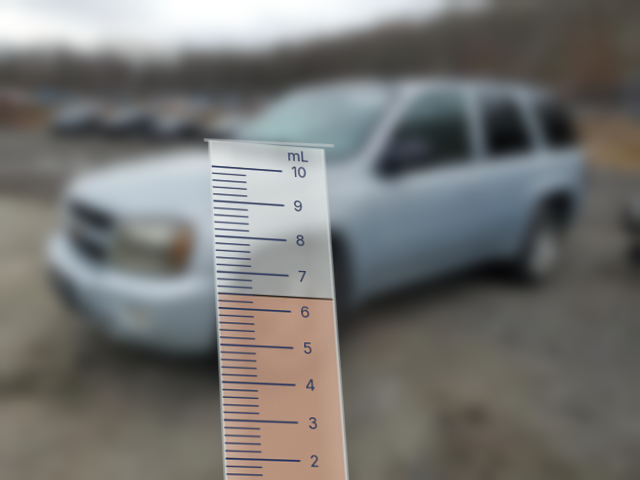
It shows 6.4 mL
